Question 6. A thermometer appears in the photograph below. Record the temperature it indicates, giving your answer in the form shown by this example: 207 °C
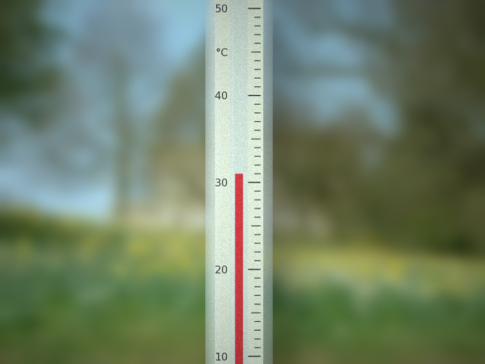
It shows 31 °C
